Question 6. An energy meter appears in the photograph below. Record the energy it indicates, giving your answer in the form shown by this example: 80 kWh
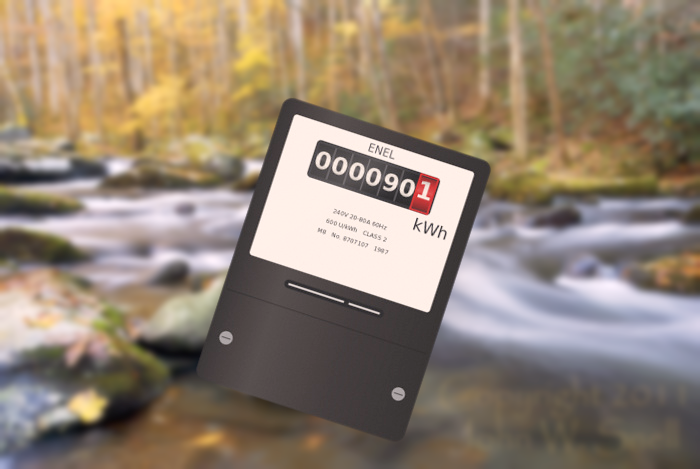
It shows 90.1 kWh
